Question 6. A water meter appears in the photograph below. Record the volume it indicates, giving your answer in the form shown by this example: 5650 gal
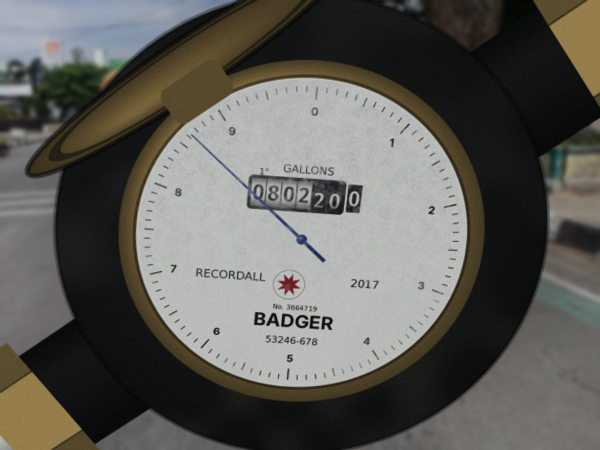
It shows 802198.6 gal
